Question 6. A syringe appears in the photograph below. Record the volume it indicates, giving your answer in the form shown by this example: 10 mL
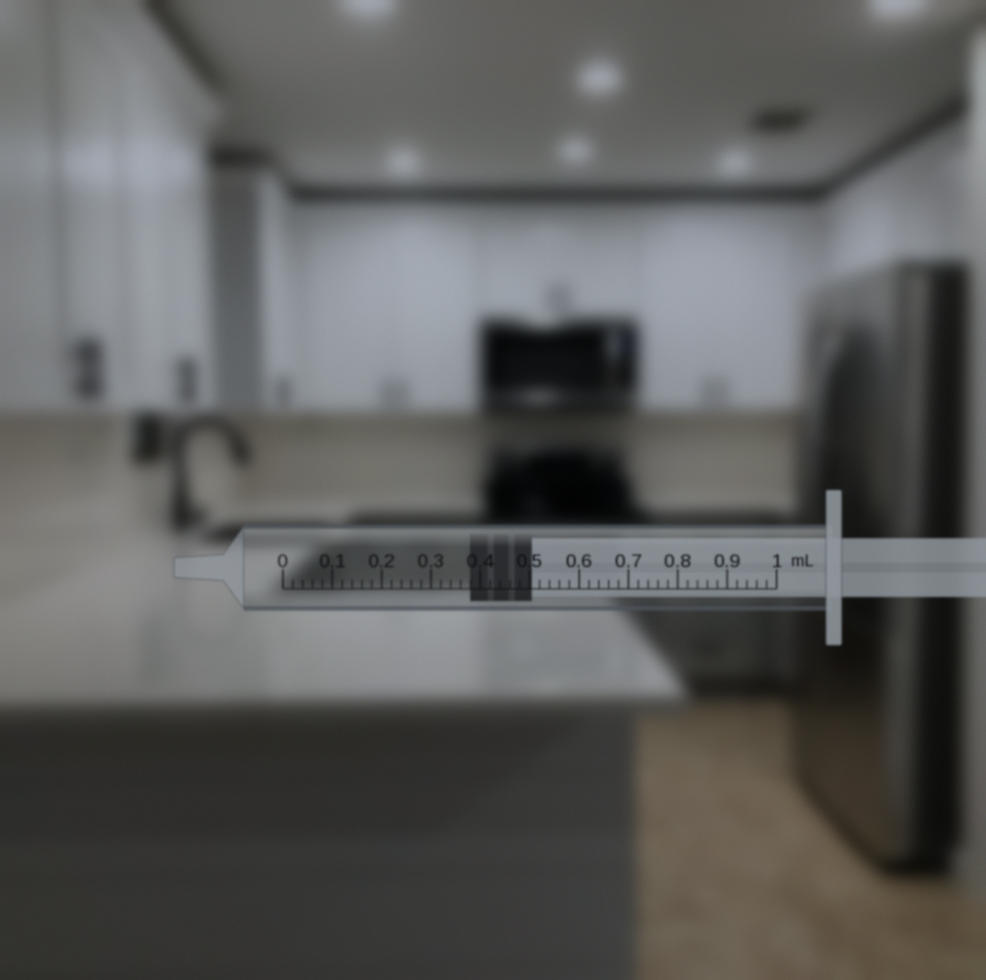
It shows 0.38 mL
